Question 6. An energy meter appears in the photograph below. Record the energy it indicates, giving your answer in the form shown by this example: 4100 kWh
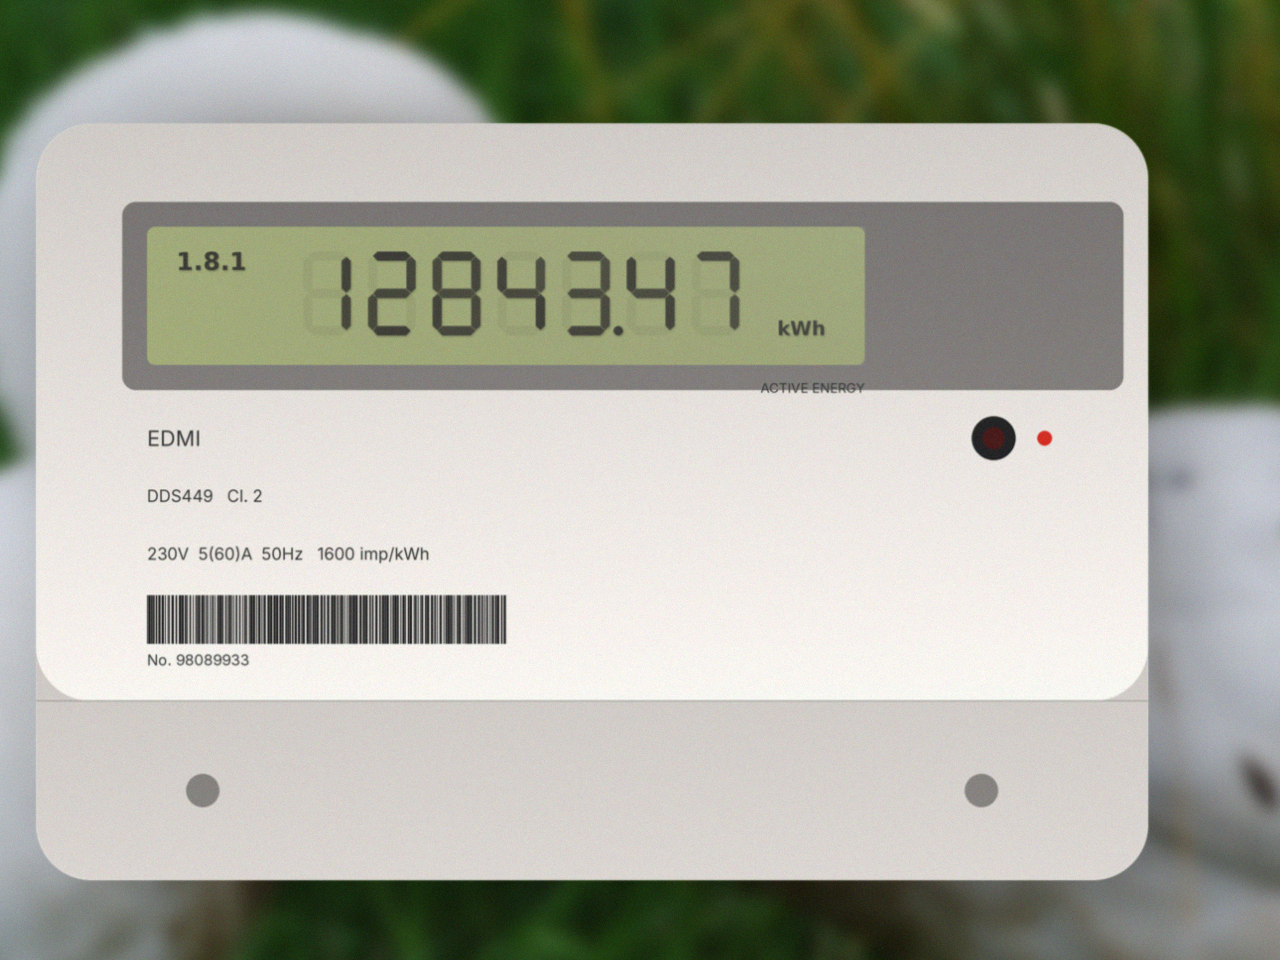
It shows 12843.47 kWh
